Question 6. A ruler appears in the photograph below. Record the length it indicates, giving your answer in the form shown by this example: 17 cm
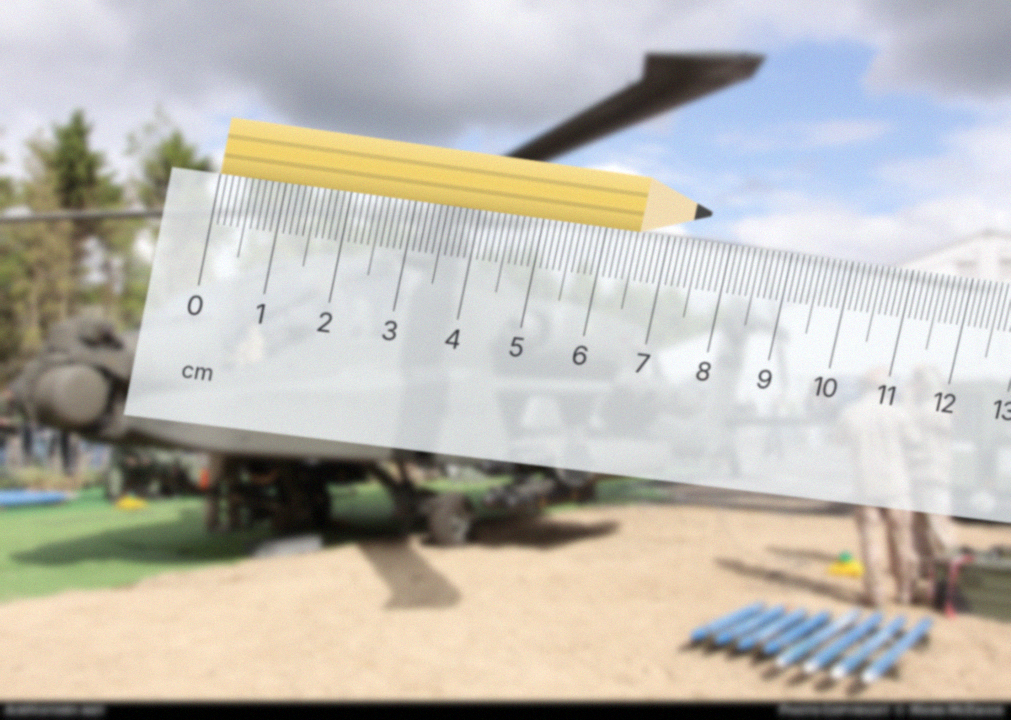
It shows 7.6 cm
